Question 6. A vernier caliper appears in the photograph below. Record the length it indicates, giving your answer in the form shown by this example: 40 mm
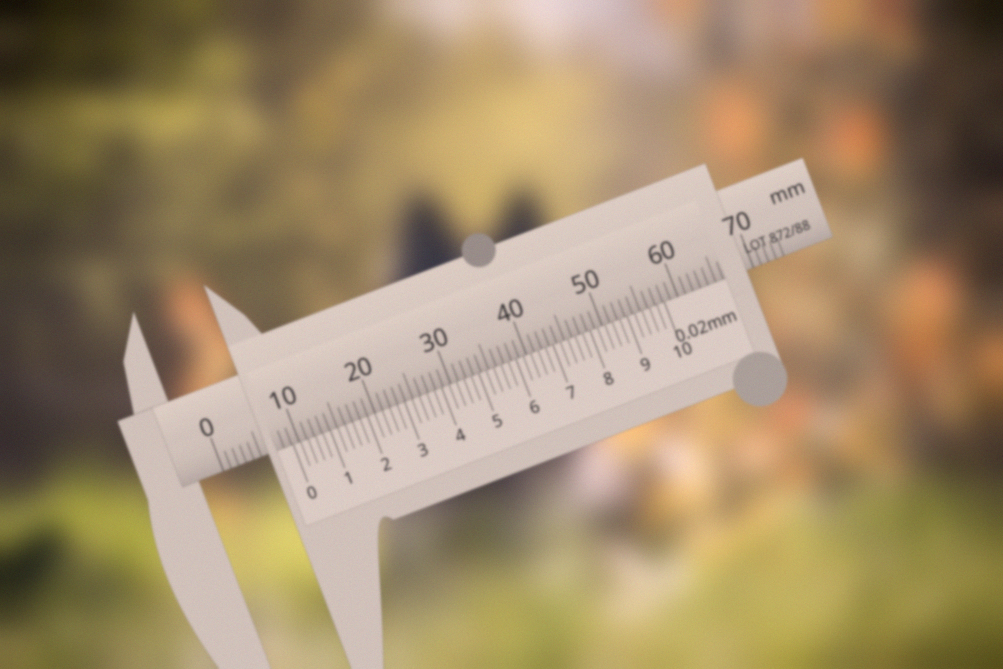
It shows 9.2 mm
